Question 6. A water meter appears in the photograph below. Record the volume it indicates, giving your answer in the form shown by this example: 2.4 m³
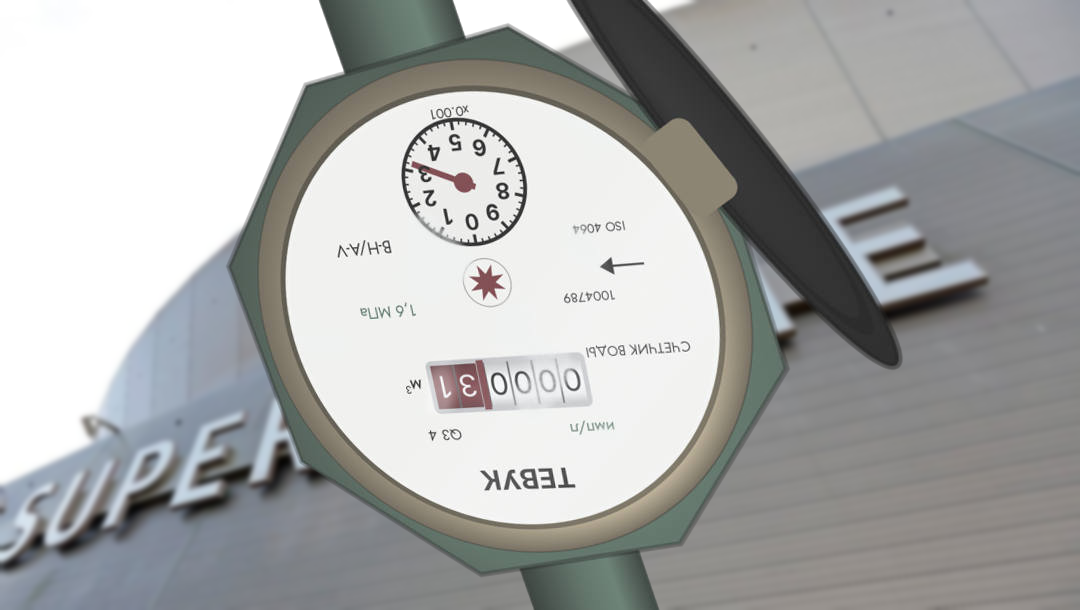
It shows 0.313 m³
